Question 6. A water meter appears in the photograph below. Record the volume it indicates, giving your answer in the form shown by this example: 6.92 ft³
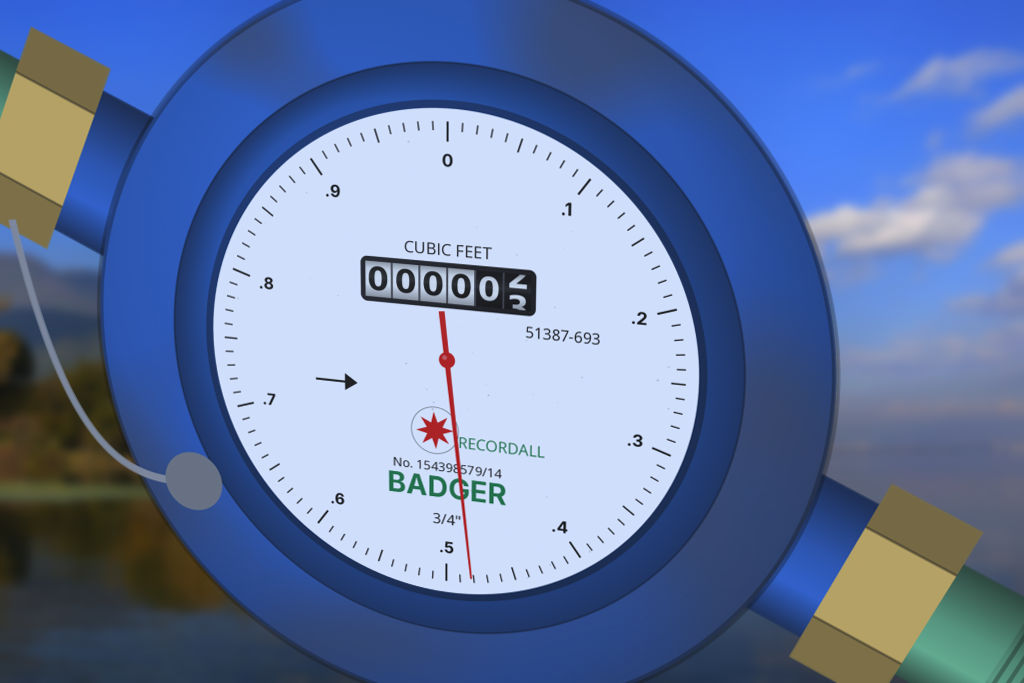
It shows 2.48 ft³
